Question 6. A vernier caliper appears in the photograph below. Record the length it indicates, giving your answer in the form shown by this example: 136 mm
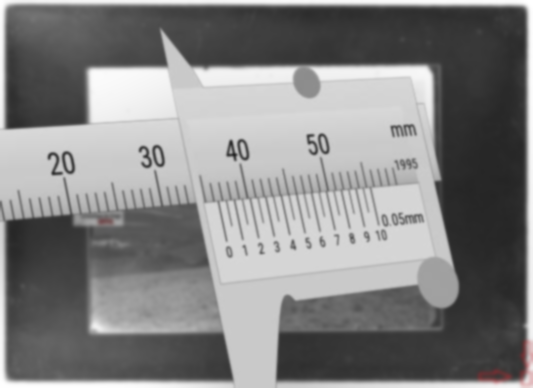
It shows 36.5 mm
